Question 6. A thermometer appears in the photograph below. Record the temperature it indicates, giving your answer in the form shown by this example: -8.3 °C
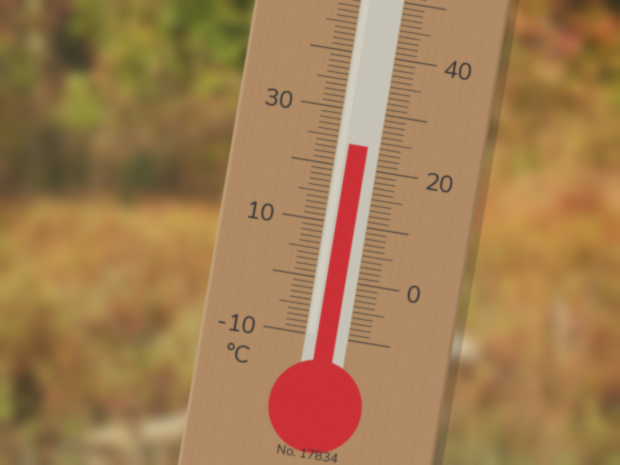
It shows 24 °C
